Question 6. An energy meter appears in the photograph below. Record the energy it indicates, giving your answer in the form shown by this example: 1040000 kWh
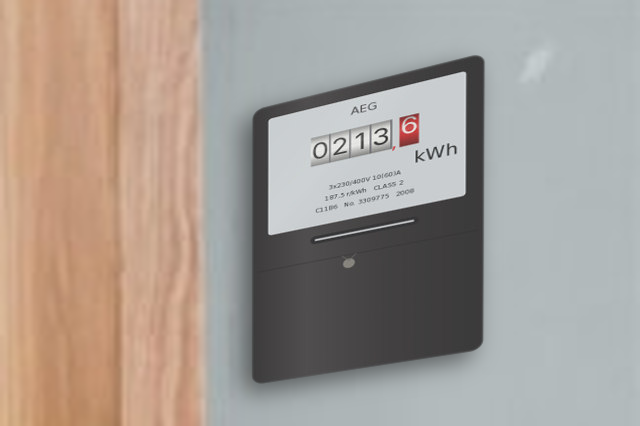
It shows 213.6 kWh
